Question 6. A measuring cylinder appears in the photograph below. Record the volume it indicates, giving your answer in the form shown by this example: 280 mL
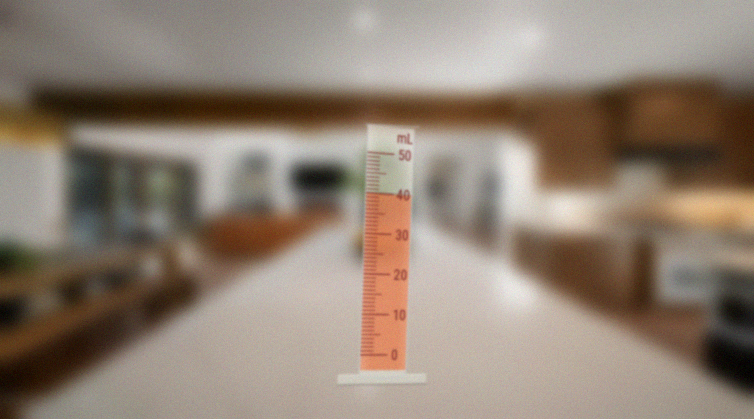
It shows 40 mL
